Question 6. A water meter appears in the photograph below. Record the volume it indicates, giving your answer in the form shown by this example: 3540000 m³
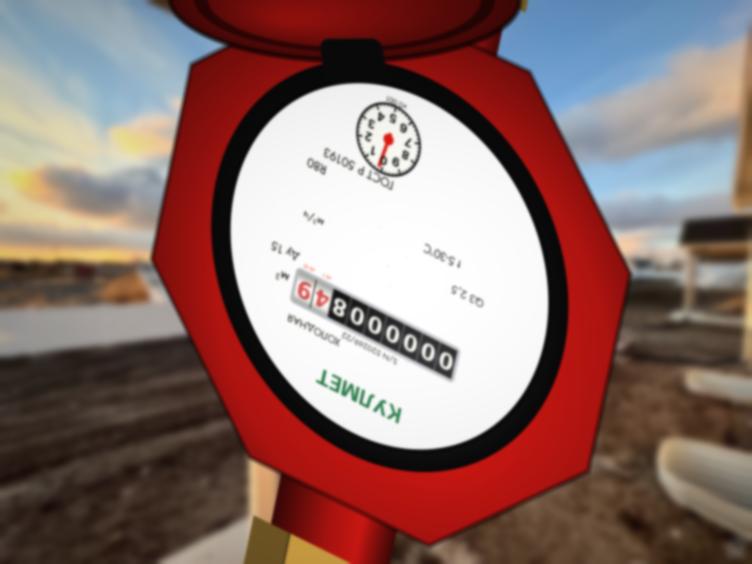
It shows 8.490 m³
